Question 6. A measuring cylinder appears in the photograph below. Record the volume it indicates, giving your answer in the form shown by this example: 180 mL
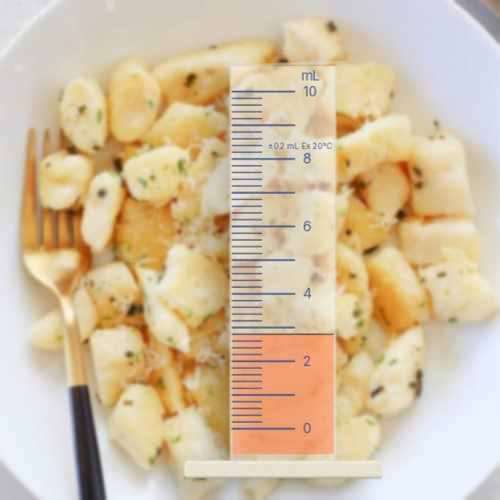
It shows 2.8 mL
